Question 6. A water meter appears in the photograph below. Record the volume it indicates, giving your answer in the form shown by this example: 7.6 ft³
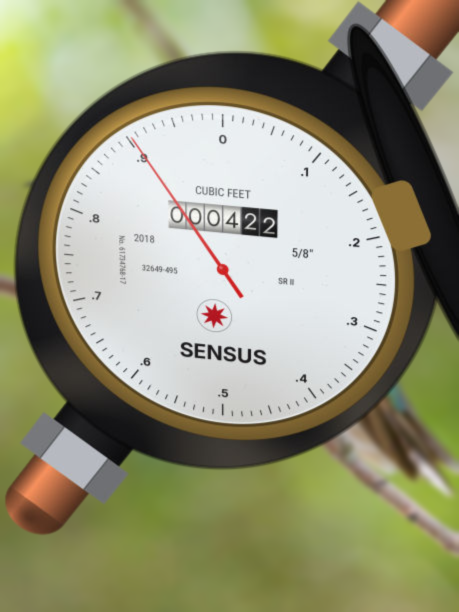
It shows 421.90 ft³
